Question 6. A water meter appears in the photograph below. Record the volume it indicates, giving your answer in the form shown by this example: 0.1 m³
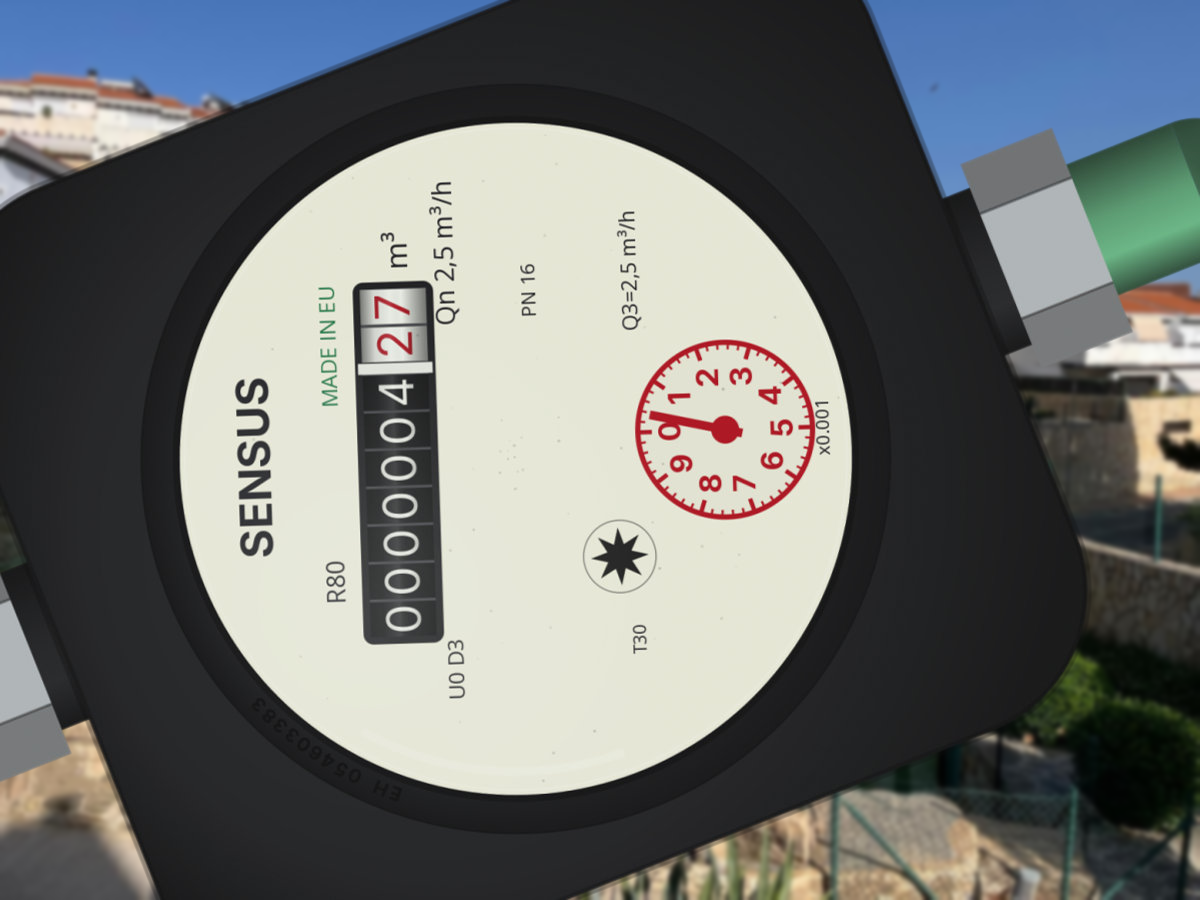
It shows 4.270 m³
